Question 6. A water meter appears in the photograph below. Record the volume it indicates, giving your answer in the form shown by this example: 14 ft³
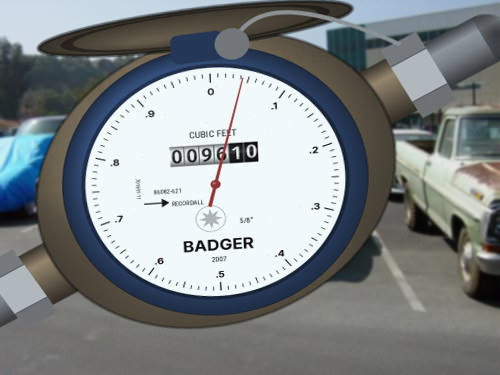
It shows 9610.04 ft³
